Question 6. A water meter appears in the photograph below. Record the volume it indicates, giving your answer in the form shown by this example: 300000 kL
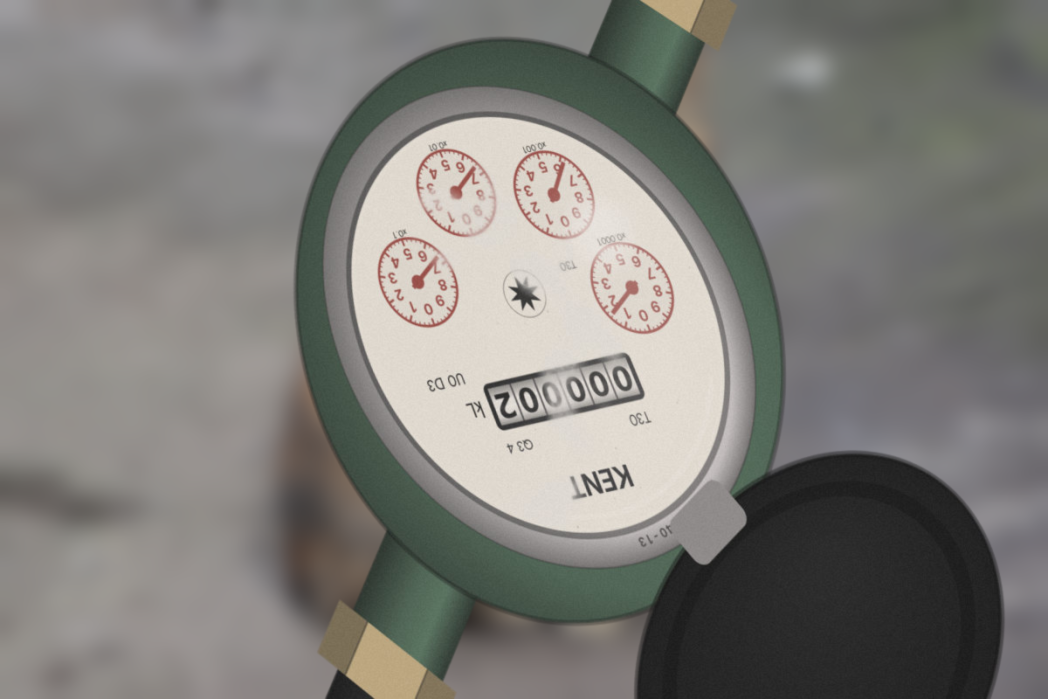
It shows 2.6661 kL
